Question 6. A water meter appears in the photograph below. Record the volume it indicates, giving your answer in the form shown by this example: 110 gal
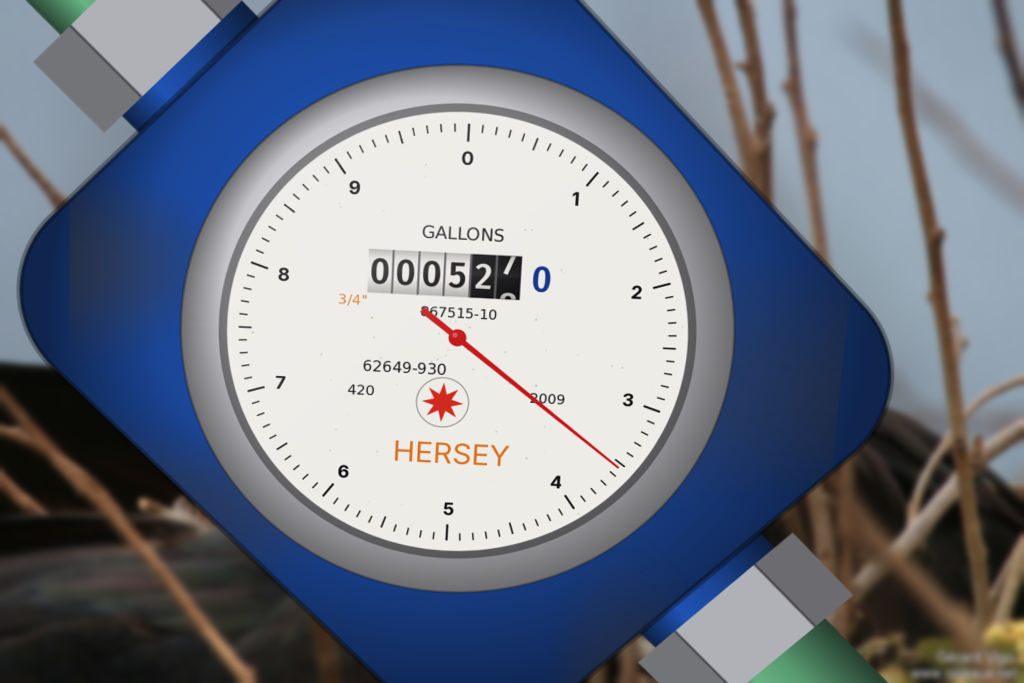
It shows 5273.5 gal
